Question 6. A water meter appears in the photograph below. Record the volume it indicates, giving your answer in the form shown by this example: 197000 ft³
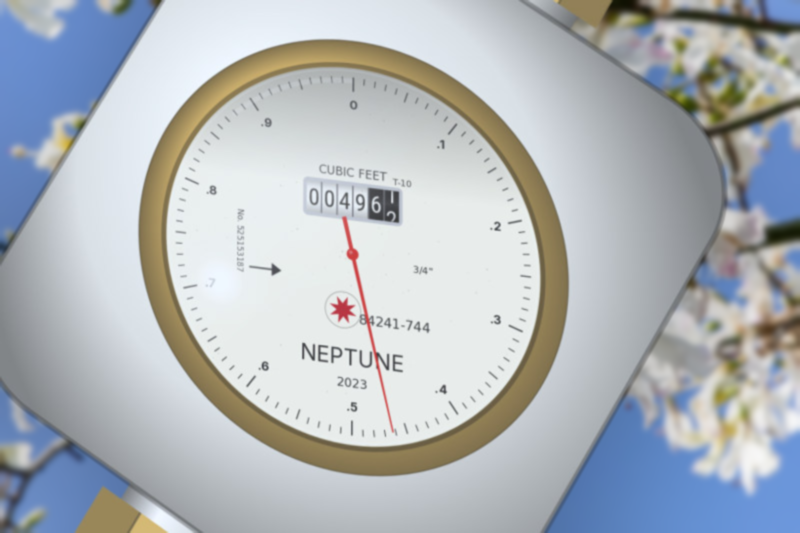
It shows 4961.46 ft³
